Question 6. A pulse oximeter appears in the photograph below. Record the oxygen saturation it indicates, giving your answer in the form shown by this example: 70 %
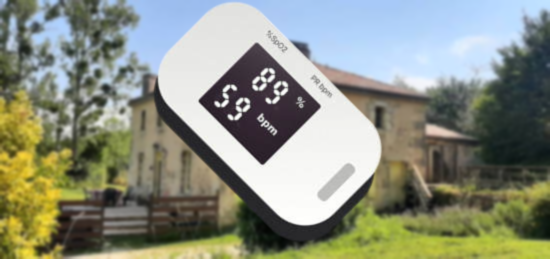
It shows 89 %
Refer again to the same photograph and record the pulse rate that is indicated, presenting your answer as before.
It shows 59 bpm
